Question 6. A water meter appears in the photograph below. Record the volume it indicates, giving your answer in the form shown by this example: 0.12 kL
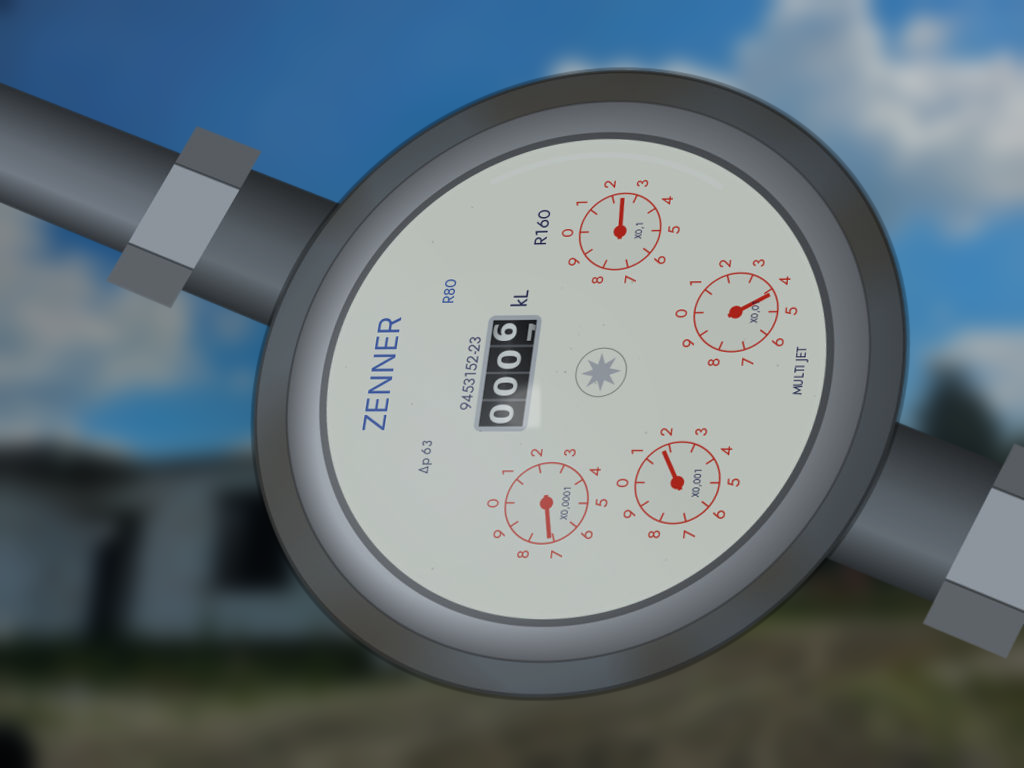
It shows 6.2417 kL
